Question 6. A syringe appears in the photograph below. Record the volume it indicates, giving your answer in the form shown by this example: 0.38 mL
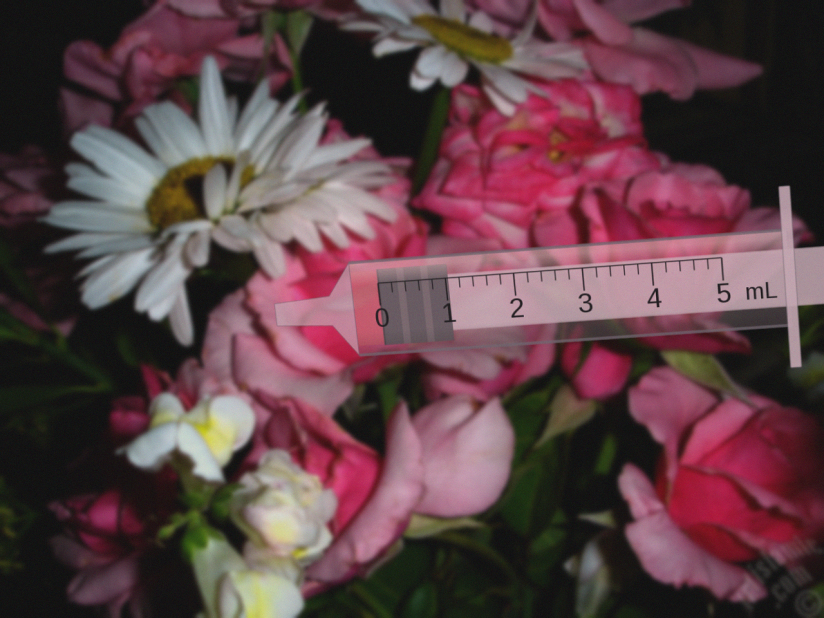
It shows 0 mL
